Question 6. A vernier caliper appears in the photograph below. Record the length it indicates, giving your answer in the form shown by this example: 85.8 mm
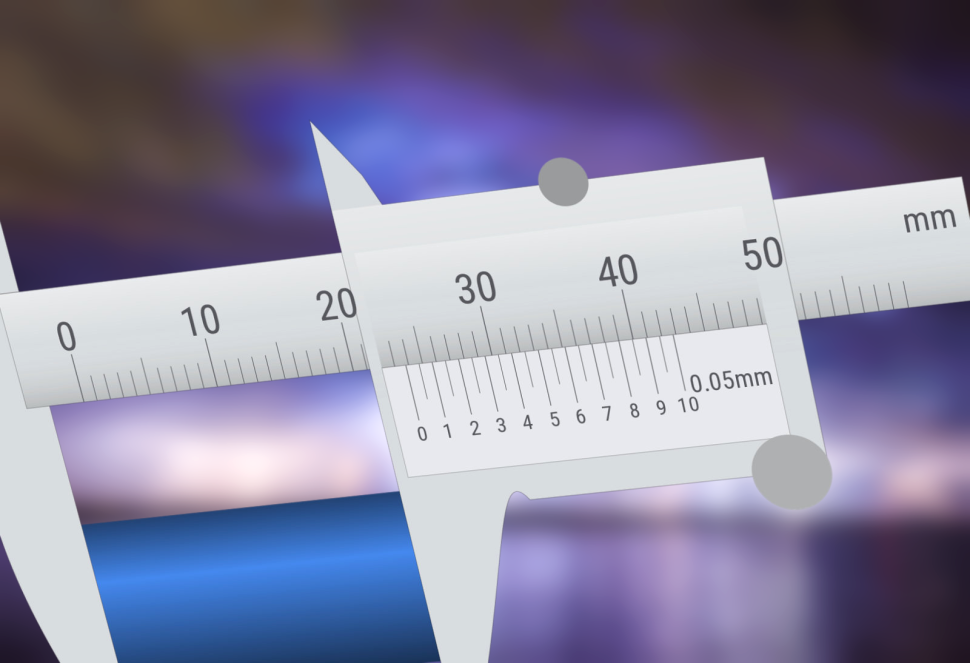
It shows 23.8 mm
